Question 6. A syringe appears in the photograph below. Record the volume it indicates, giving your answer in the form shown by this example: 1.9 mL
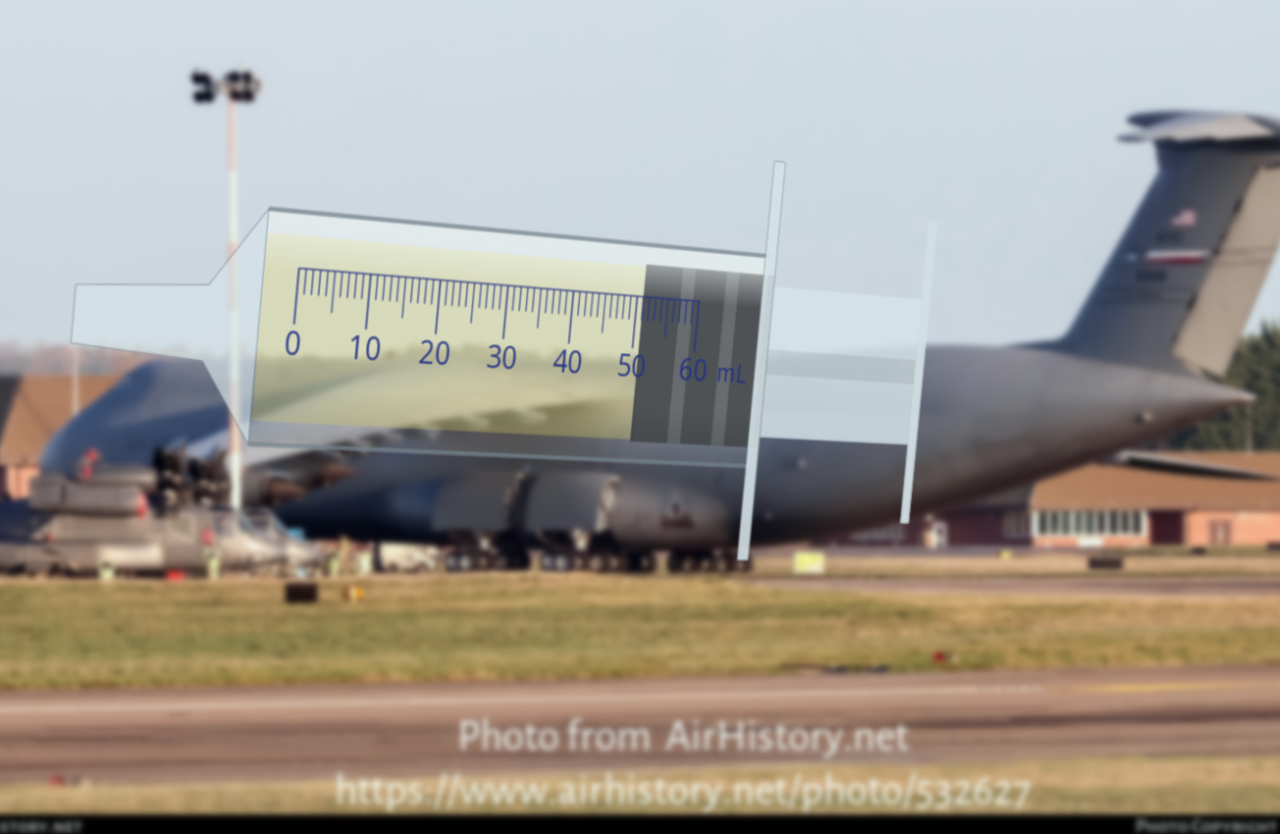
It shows 51 mL
